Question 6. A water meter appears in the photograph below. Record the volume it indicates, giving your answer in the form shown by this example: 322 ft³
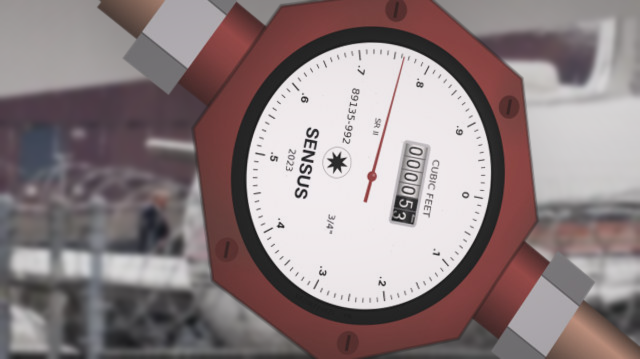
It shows 52.76 ft³
